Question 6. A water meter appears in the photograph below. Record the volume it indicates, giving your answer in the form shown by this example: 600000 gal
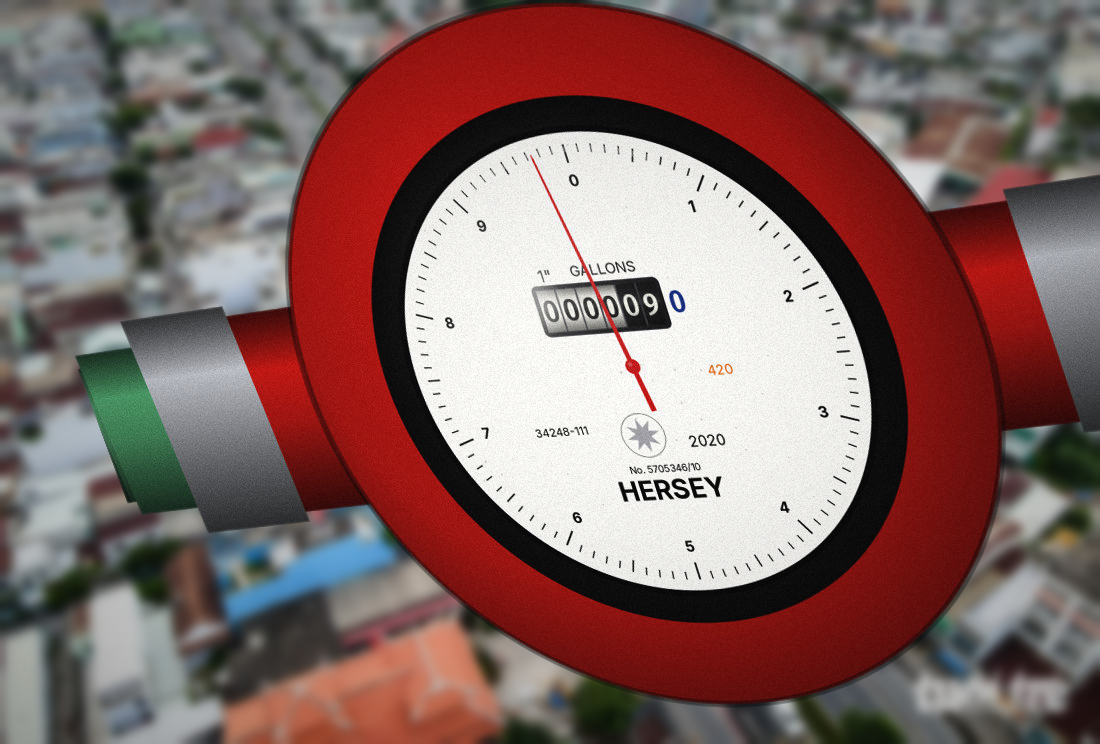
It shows 89.7 gal
